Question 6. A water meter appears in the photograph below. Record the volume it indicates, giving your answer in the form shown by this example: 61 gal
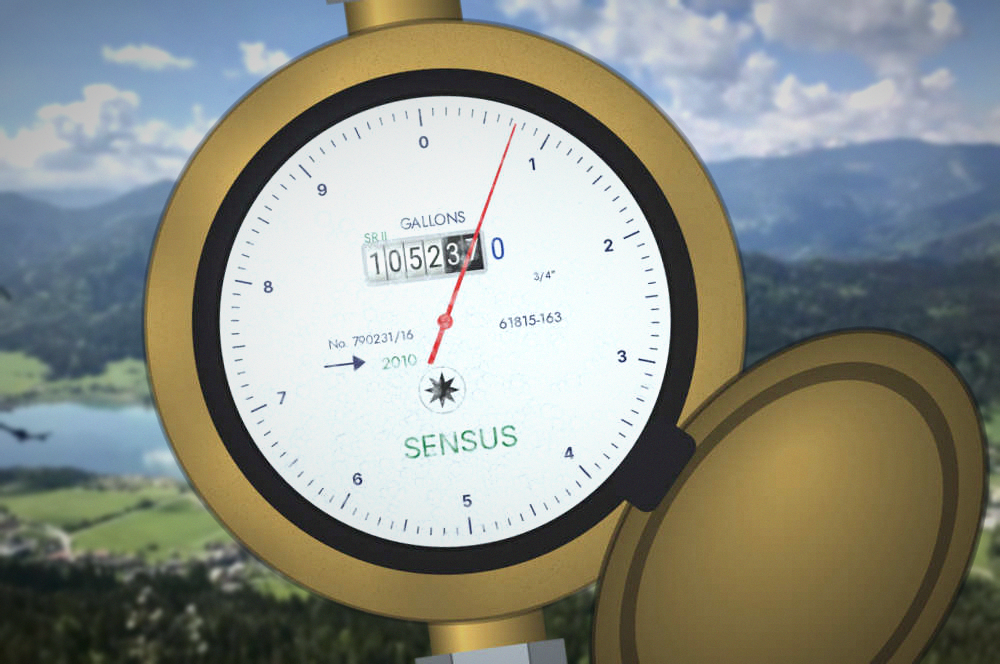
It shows 1052370.7 gal
